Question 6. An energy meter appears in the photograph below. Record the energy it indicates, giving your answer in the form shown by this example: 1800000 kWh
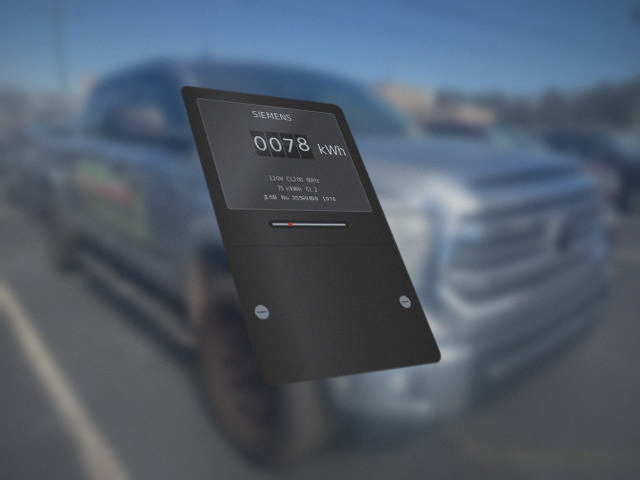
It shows 78 kWh
